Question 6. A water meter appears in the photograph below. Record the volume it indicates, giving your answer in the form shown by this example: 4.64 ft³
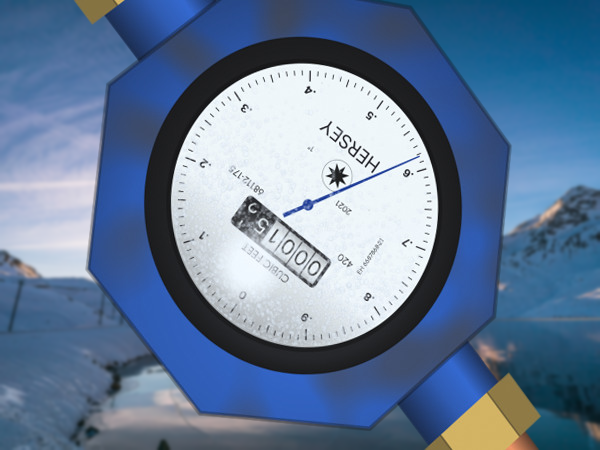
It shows 151.58 ft³
